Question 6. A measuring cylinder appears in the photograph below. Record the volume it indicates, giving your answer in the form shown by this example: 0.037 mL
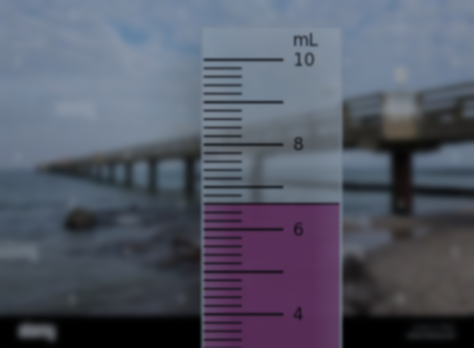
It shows 6.6 mL
